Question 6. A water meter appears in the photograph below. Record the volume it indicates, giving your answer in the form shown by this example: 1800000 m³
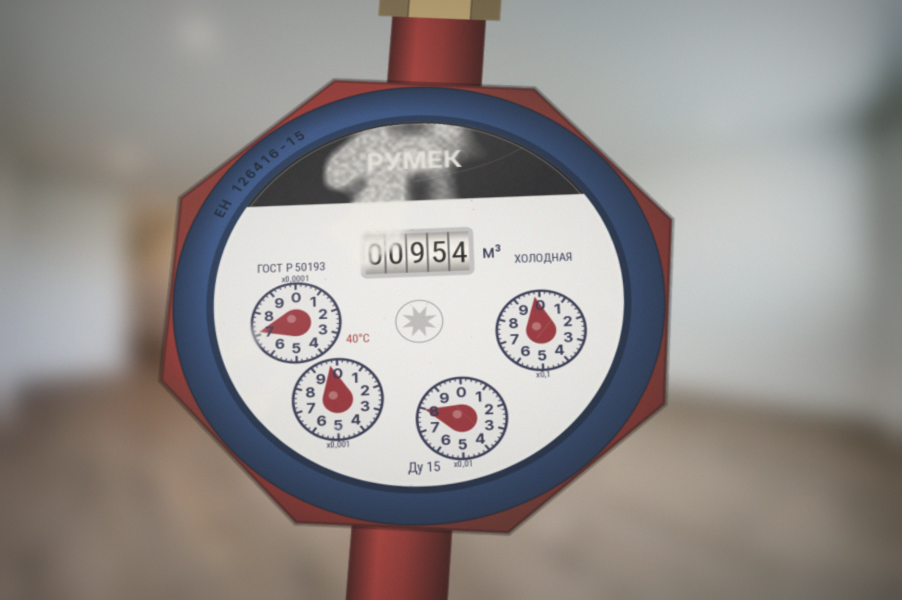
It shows 953.9797 m³
